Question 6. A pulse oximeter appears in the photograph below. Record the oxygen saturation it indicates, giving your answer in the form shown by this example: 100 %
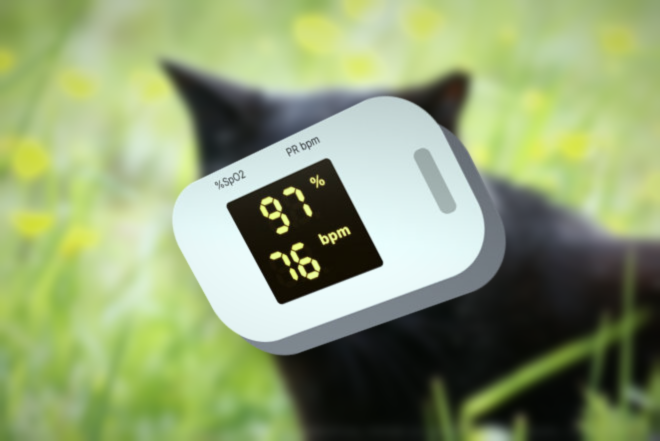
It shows 97 %
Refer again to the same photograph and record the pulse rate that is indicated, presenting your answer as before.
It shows 76 bpm
